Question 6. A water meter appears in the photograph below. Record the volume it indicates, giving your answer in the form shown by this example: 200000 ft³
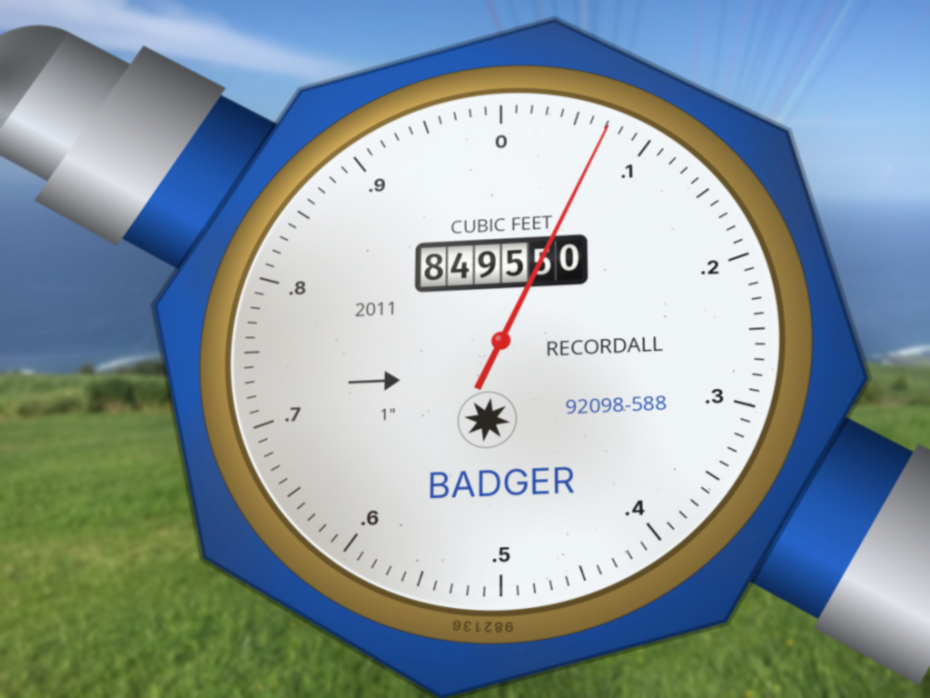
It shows 849550.07 ft³
